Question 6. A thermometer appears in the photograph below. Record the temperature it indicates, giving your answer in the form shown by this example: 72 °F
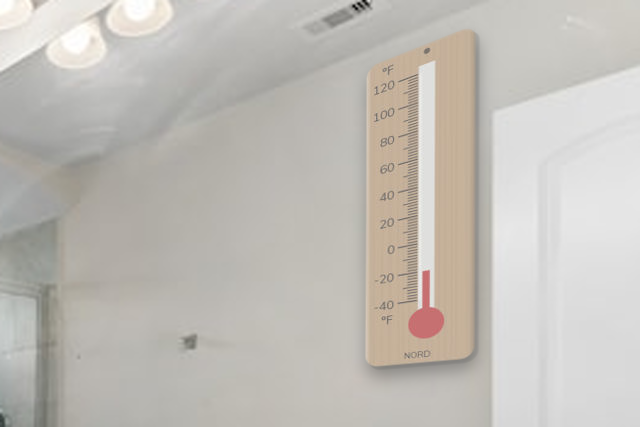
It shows -20 °F
